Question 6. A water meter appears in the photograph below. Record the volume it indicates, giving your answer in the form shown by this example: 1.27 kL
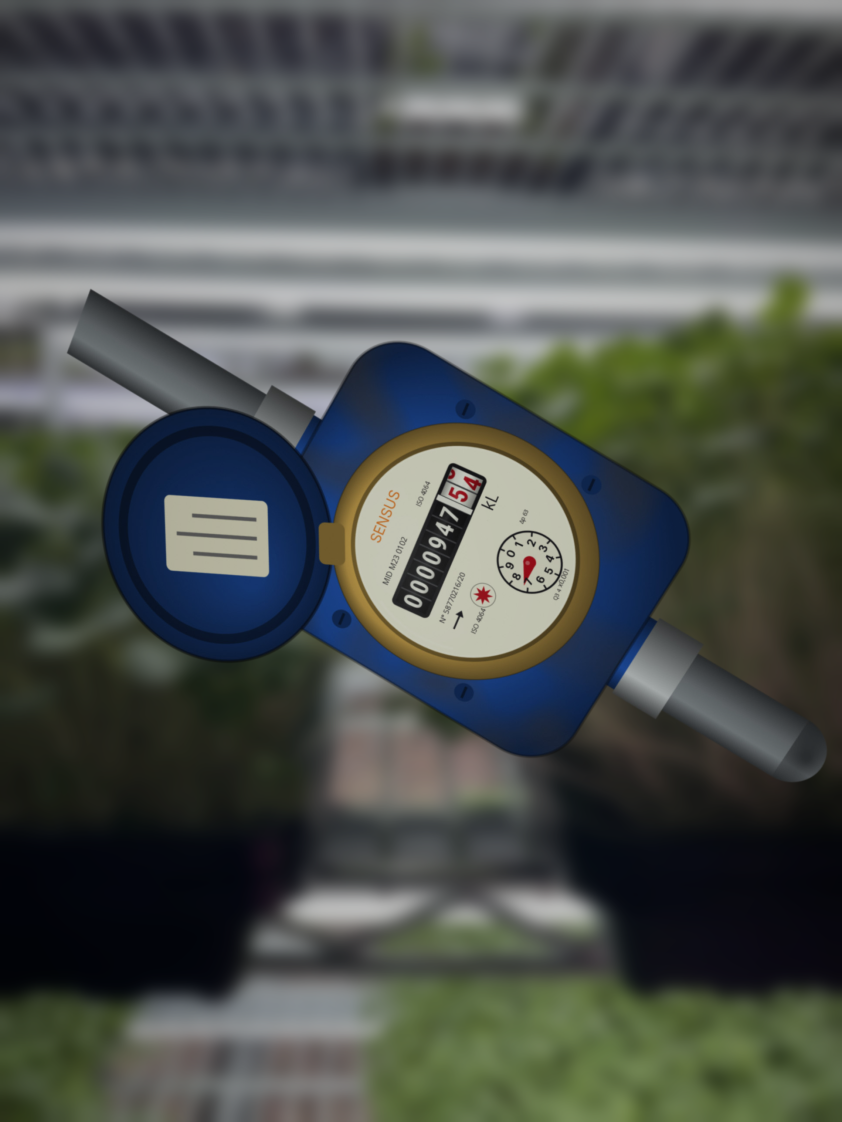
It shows 947.537 kL
